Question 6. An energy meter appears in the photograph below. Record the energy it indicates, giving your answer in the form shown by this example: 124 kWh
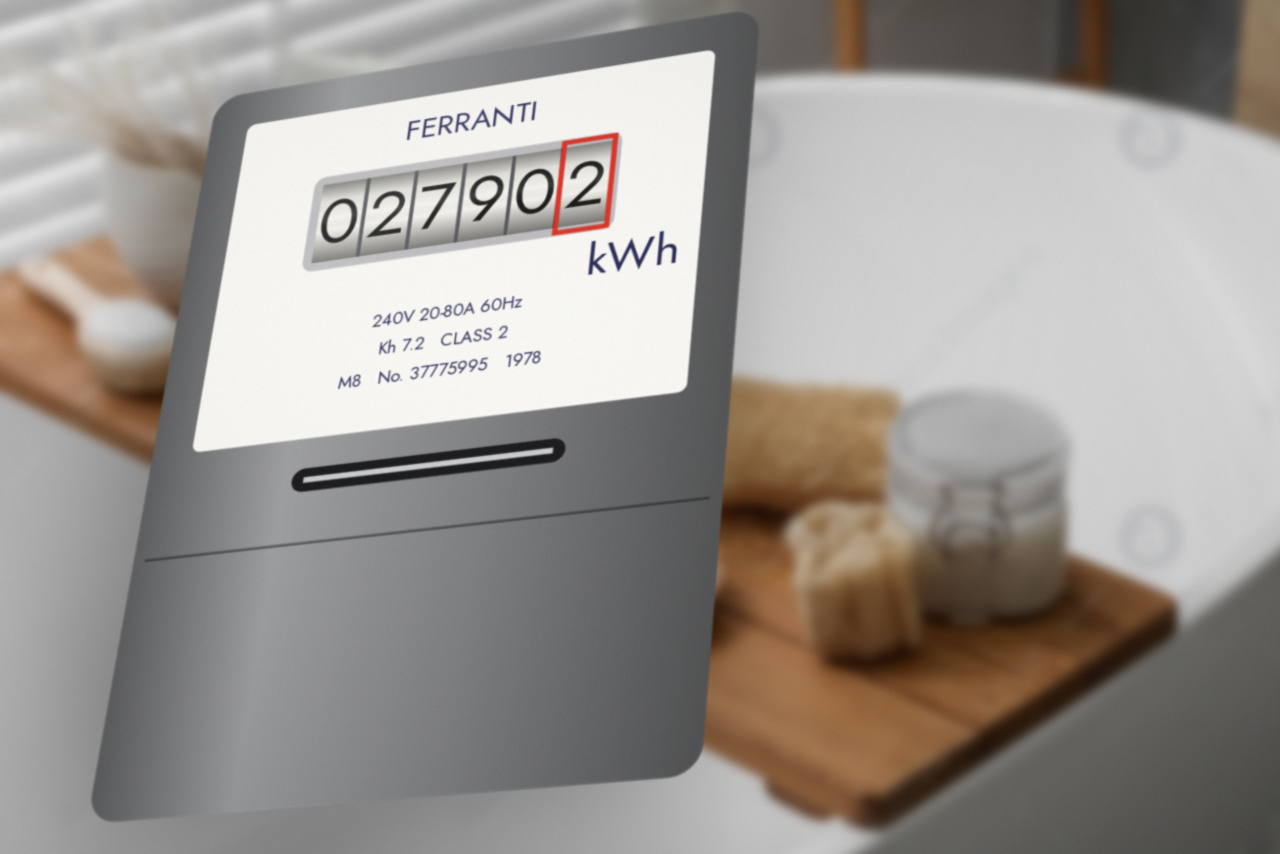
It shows 2790.2 kWh
